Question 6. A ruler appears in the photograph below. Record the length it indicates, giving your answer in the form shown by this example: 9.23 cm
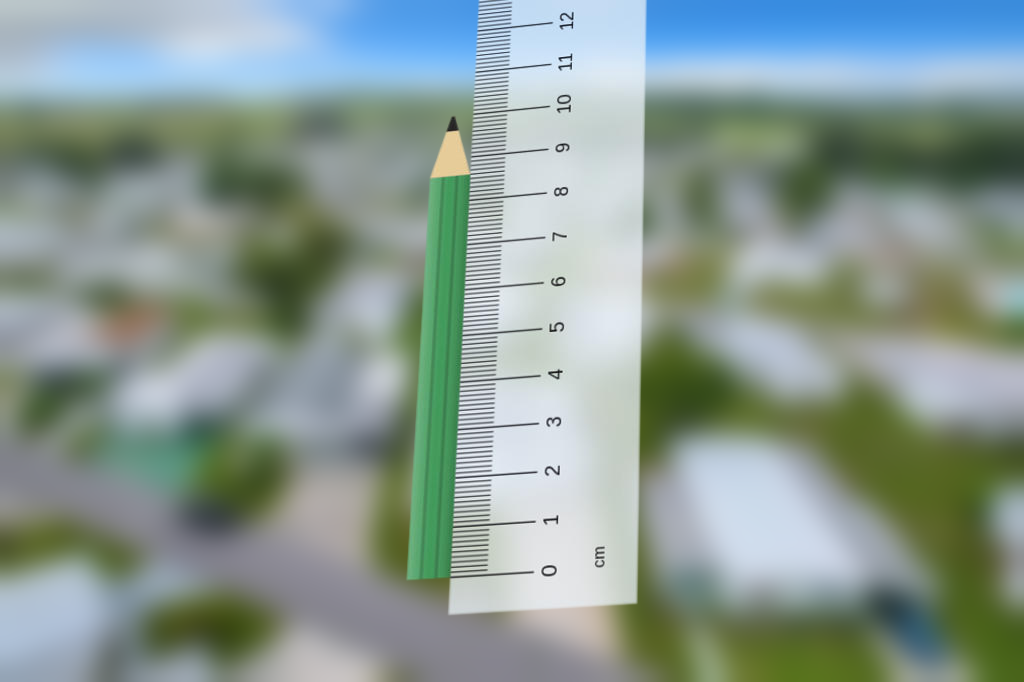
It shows 10 cm
